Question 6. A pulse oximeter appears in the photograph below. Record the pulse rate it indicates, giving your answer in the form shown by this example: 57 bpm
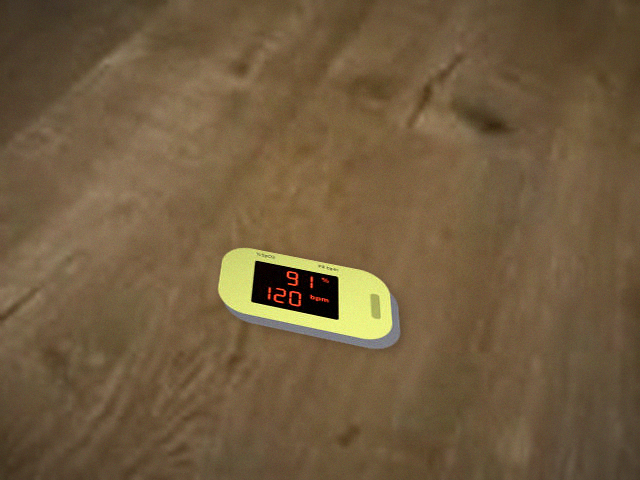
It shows 120 bpm
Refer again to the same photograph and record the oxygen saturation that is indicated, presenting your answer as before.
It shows 91 %
